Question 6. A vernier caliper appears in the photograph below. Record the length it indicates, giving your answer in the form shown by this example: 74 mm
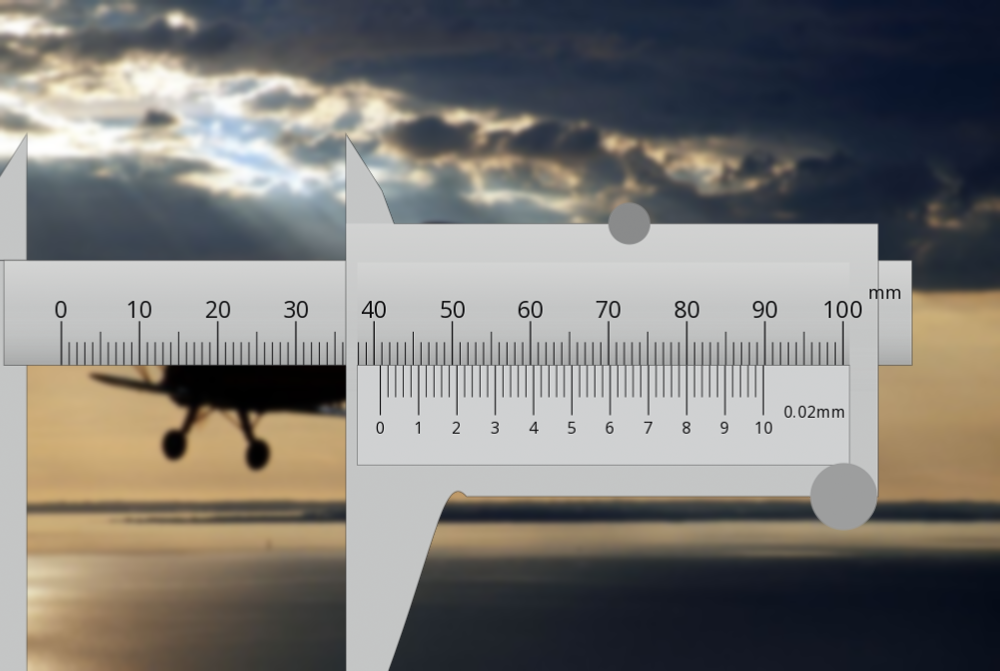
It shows 40.8 mm
